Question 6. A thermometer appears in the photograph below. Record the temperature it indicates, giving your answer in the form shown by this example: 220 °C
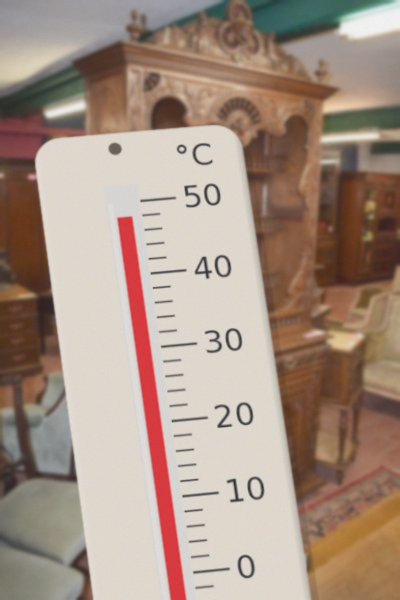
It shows 48 °C
